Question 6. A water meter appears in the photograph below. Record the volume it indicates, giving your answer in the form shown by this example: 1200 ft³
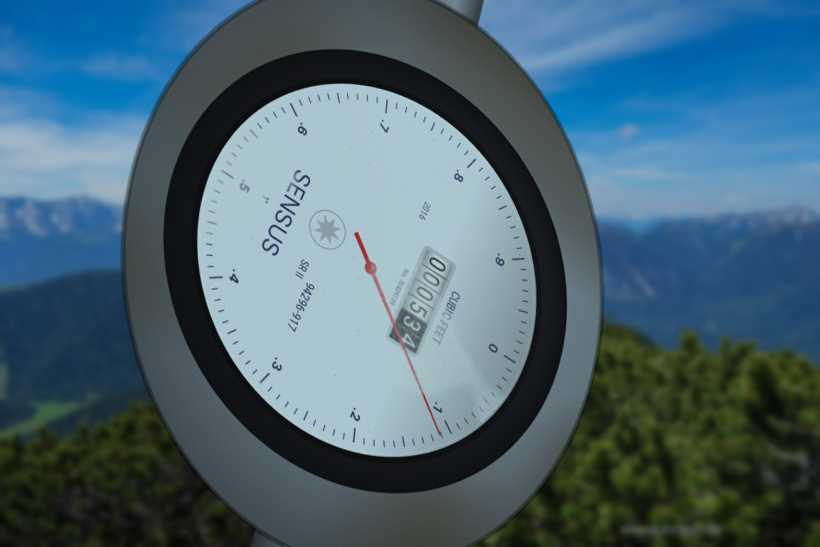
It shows 534.11 ft³
